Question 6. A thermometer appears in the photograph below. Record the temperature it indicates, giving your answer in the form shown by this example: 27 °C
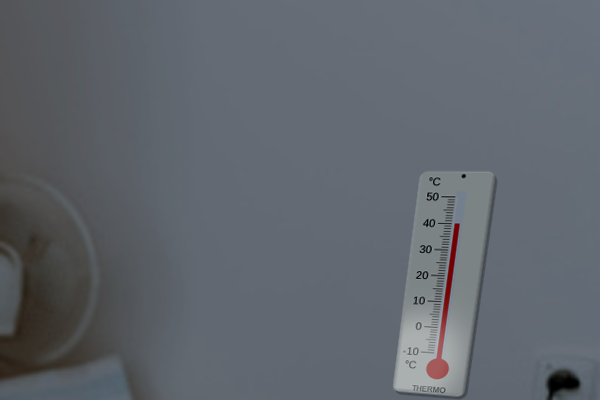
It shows 40 °C
